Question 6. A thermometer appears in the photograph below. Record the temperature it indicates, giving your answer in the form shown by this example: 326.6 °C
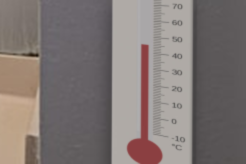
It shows 45 °C
